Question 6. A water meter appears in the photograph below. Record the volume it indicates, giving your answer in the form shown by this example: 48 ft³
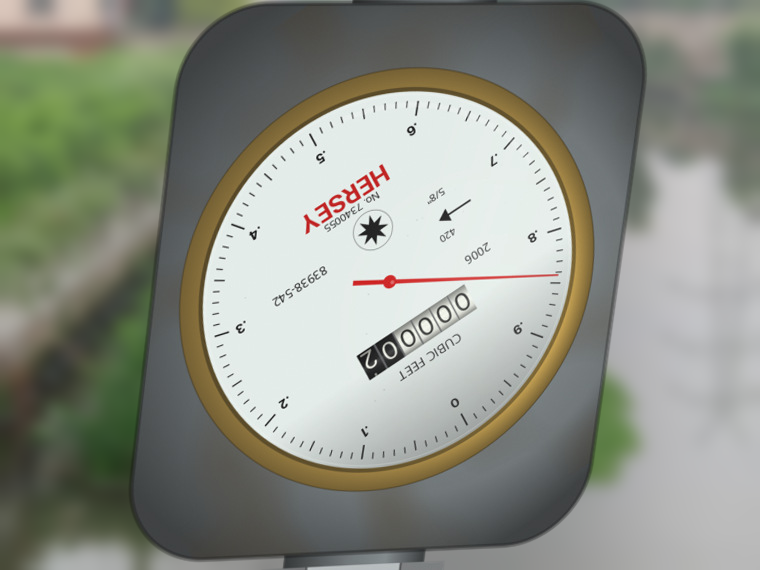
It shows 1.84 ft³
